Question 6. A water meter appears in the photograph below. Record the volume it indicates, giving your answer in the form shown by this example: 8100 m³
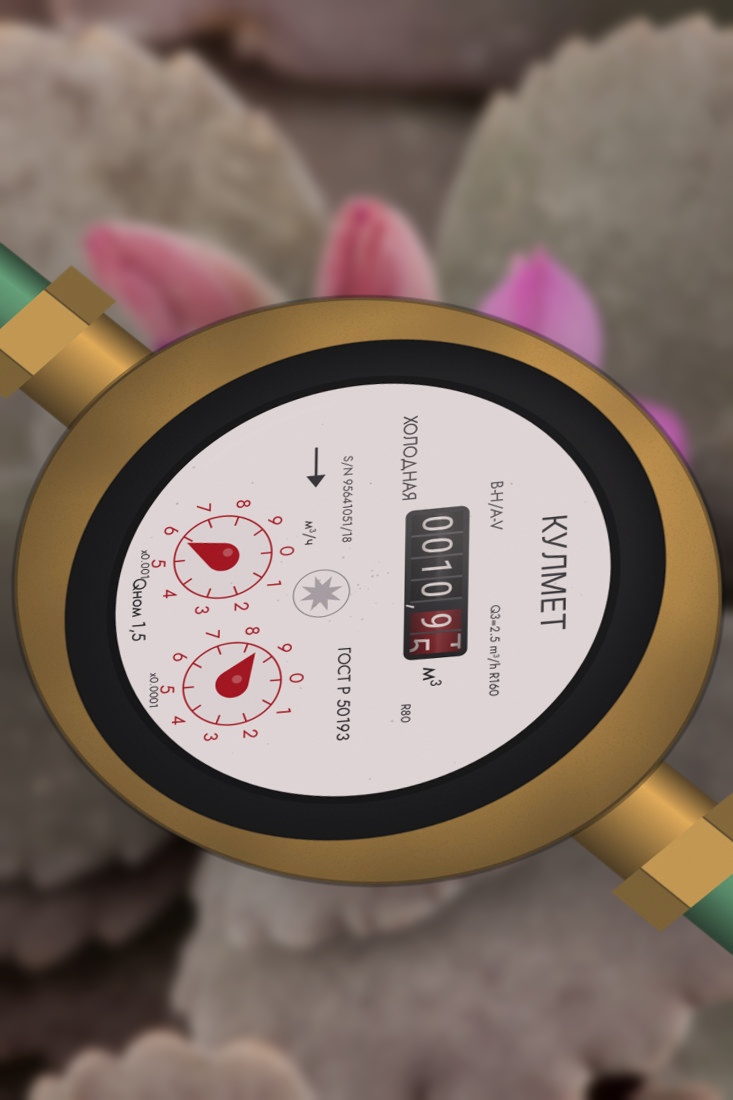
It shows 10.9458 m³
